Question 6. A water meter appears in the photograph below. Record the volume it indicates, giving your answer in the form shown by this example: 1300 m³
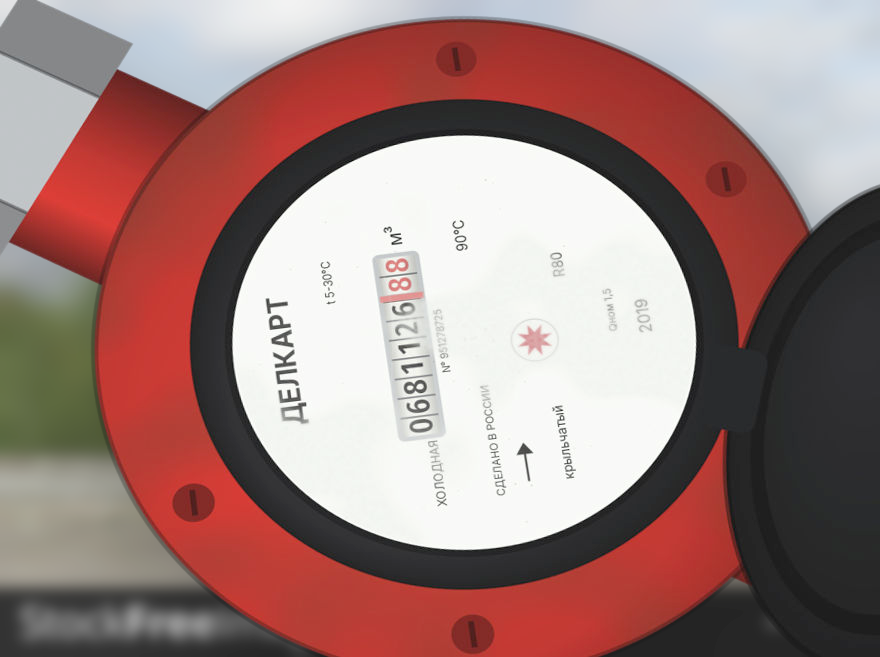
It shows 681126.88 m³
